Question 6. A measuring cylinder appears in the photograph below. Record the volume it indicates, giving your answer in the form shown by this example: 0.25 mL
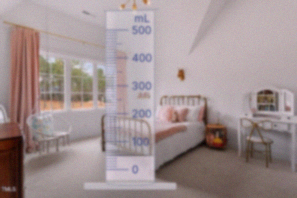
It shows 50 mL
